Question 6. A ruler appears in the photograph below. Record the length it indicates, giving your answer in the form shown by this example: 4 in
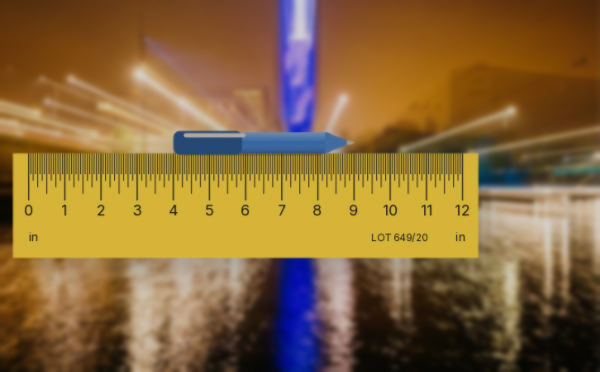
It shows 5 in
